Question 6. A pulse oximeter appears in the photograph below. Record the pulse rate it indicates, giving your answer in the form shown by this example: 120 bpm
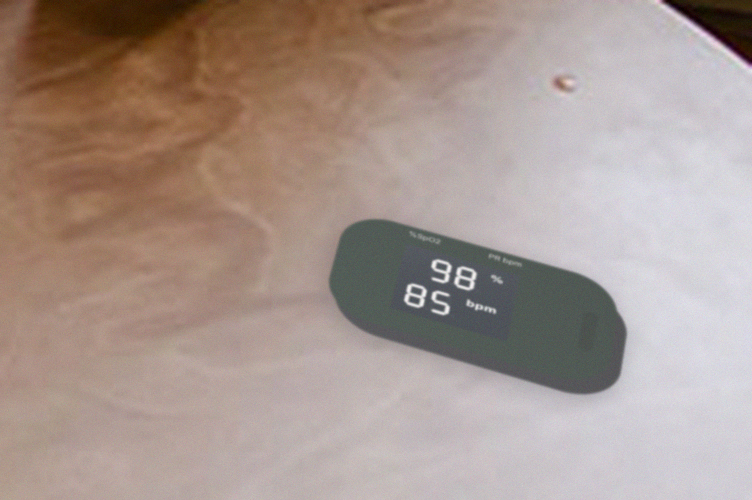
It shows 85 bpm
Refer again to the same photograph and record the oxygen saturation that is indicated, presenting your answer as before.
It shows 98 %
